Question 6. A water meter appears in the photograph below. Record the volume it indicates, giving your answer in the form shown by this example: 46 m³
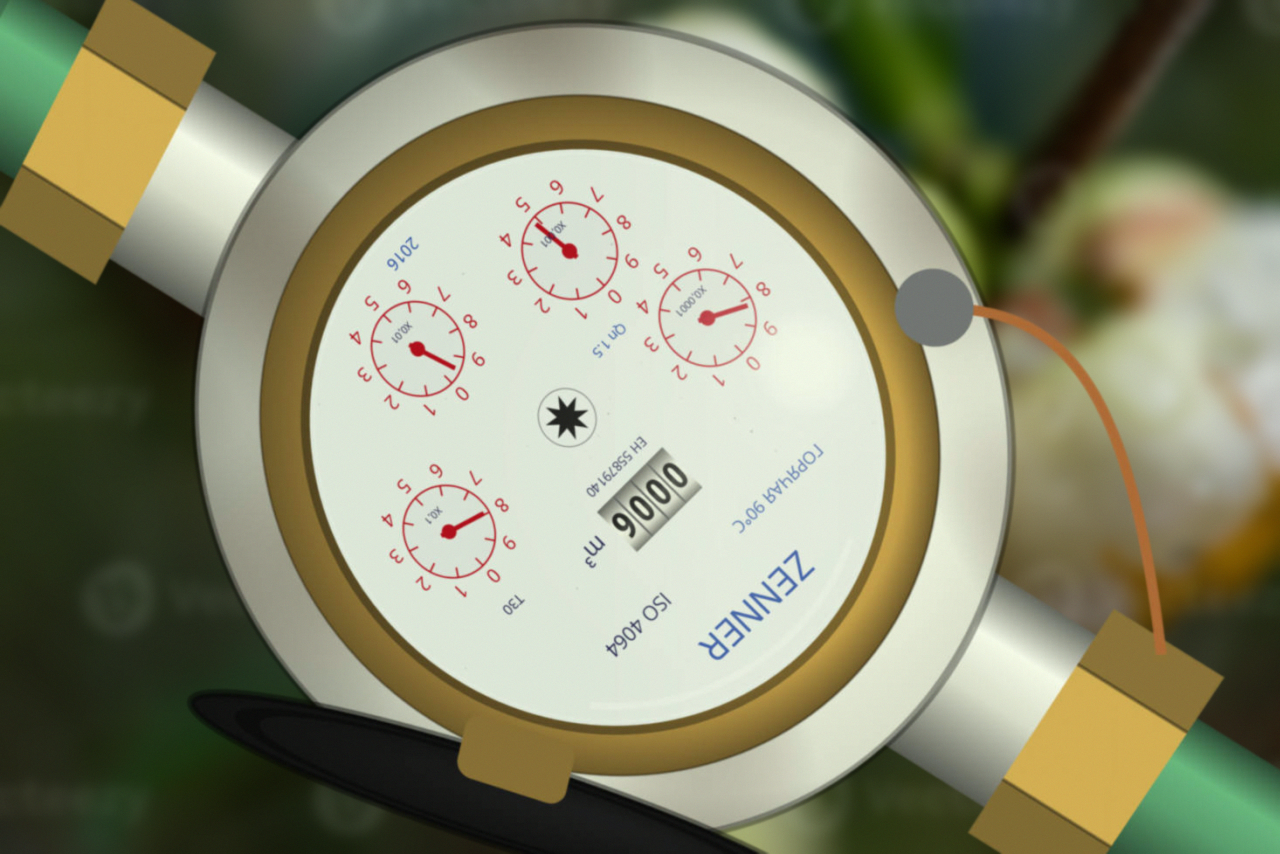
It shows 6.7948 m³
